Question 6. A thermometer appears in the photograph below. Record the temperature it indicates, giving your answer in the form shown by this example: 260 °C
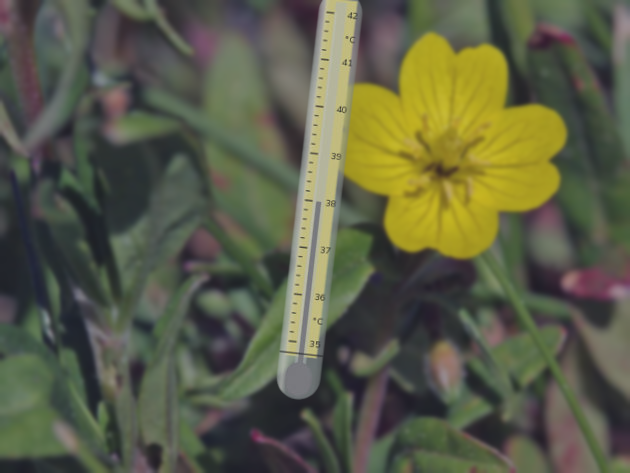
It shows 38 °C
